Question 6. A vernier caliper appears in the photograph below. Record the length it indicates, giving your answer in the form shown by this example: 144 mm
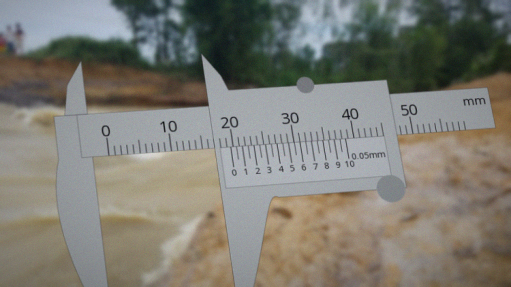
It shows 19.6 mm
